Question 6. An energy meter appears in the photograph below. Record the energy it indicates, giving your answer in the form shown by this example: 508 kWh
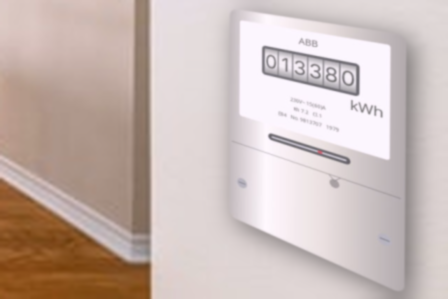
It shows 13380 kWh
